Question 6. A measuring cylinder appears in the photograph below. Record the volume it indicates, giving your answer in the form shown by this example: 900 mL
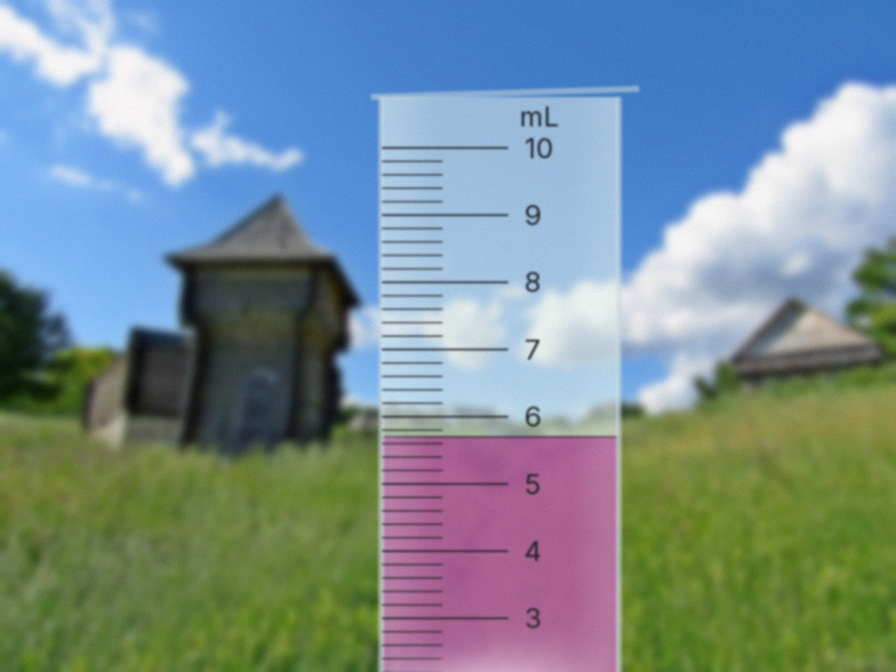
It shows 5.7 mL
